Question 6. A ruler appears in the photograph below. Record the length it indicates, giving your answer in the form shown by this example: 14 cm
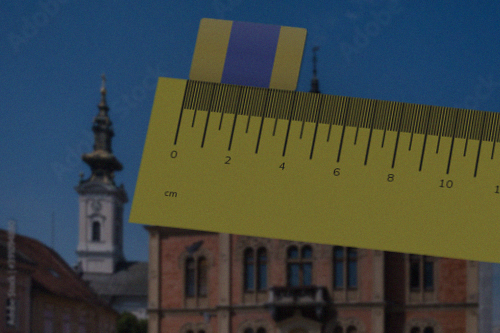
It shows 4 cm
